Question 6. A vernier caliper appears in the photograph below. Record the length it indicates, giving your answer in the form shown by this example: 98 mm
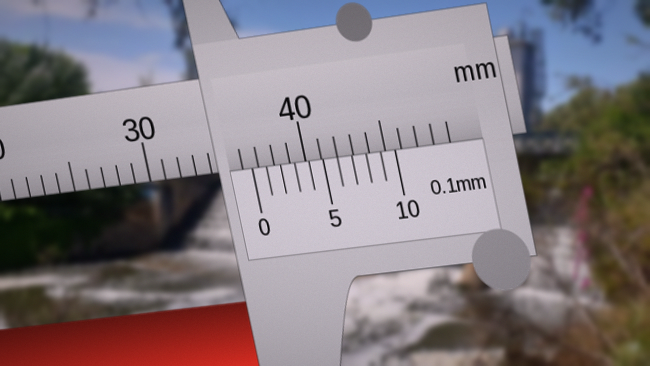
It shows 36.6 mm
